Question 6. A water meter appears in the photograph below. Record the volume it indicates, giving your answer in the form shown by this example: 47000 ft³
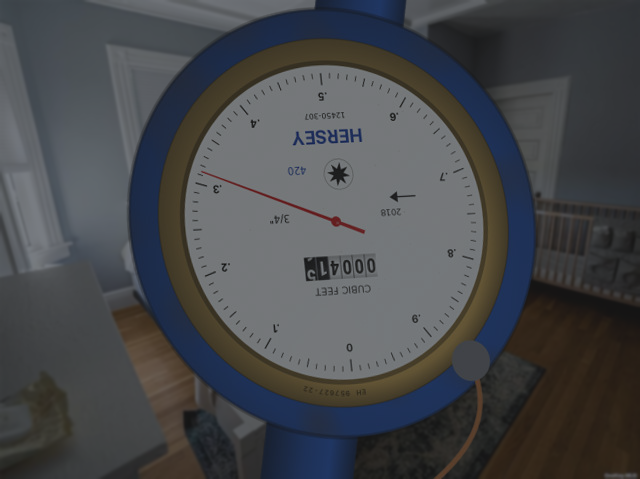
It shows 415.31 ft³
